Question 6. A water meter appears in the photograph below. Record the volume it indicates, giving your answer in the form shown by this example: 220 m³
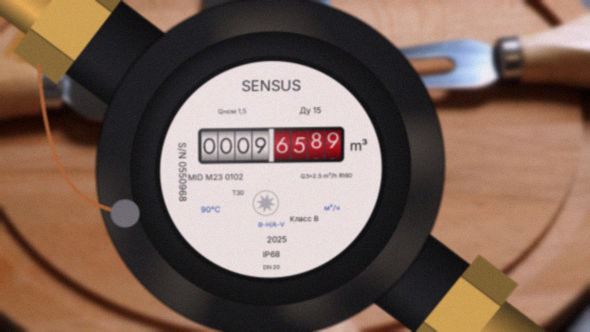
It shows 9.6589 m³
